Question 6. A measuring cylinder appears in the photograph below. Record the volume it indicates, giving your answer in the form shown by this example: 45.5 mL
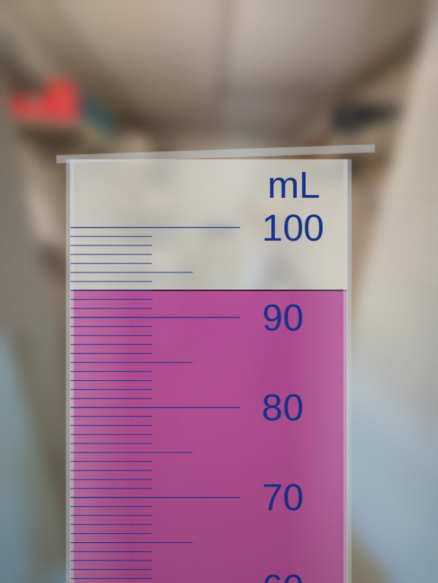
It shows 93 mL
